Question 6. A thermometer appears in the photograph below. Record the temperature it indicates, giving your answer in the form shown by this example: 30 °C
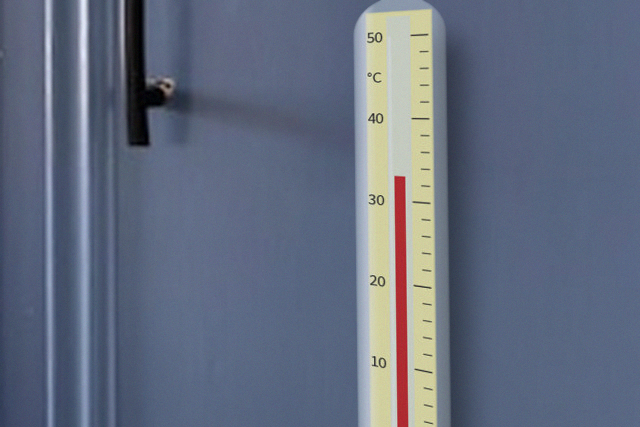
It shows 33 °C
